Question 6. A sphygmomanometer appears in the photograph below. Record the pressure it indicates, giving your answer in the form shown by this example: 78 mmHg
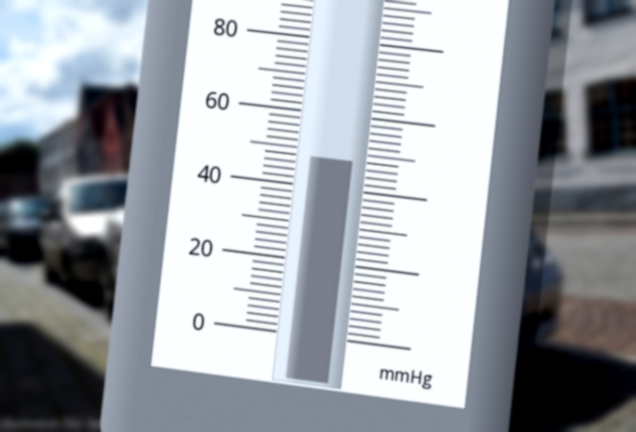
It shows 48 mmHg
